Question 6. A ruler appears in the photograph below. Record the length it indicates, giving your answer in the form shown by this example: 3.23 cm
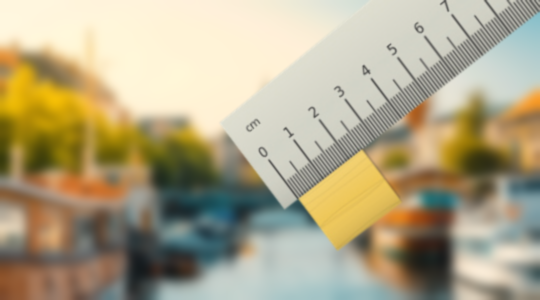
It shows 2.5 cm
